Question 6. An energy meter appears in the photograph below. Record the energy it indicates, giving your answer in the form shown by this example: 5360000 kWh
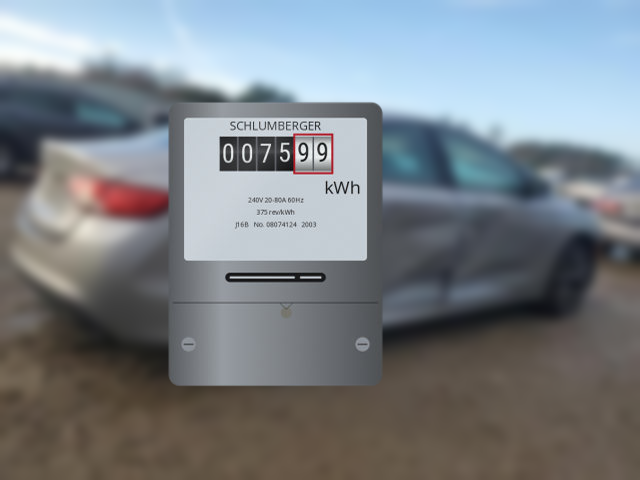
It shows 75.99 kWh
